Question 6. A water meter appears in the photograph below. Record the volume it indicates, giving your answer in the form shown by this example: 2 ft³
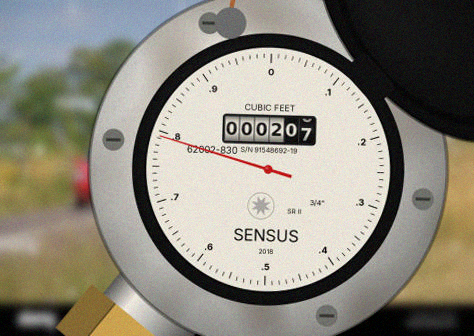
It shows 206.79 ft³
